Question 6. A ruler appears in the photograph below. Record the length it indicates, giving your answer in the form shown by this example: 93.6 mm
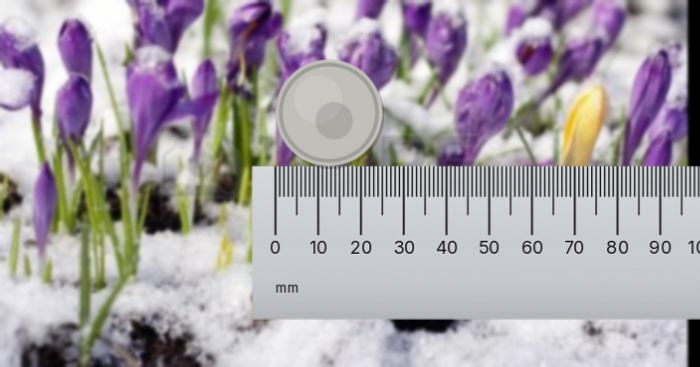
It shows 25 mm
